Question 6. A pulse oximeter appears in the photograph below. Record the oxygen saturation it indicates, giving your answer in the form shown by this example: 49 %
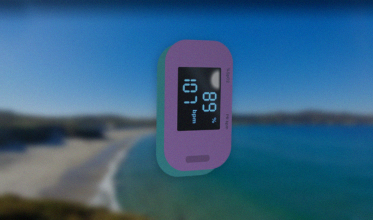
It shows 89 %
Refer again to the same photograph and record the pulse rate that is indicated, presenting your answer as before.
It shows 107 bpm
